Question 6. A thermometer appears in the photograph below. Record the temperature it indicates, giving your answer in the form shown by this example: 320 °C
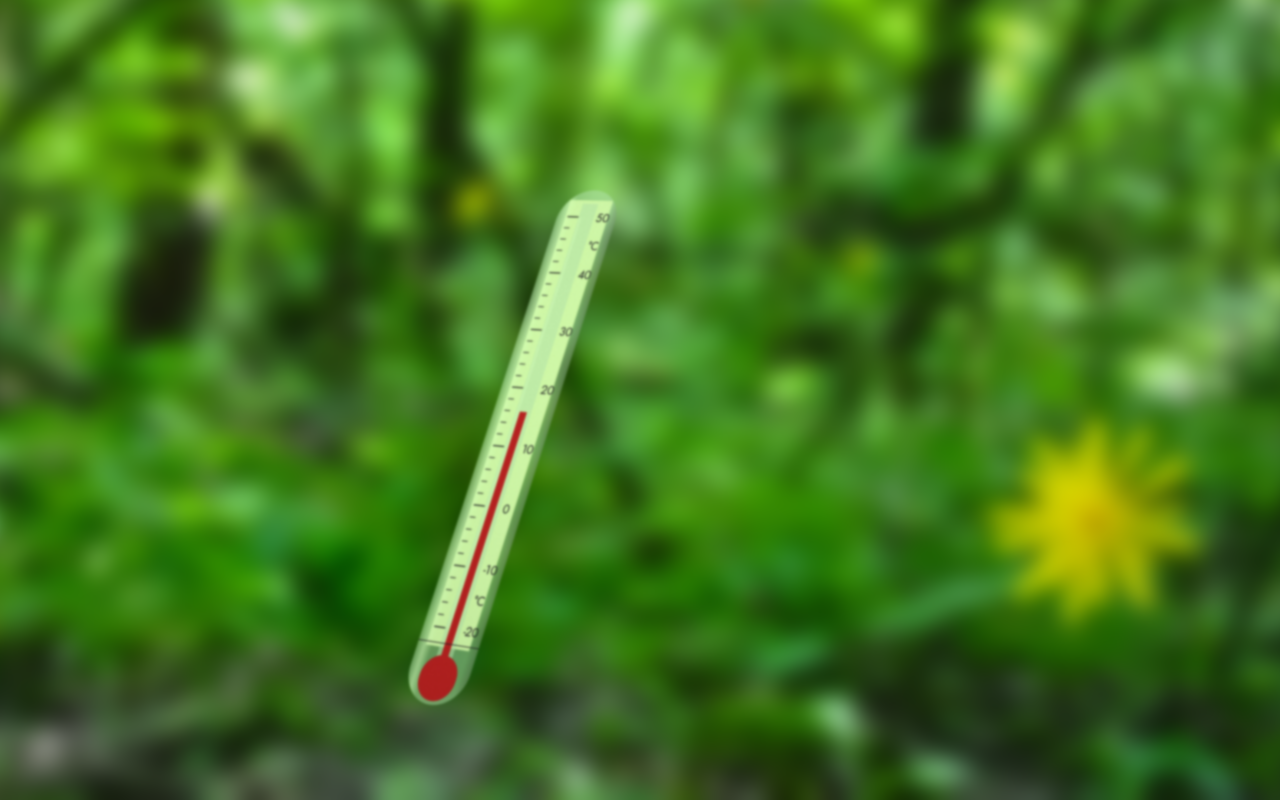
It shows 16 °C
